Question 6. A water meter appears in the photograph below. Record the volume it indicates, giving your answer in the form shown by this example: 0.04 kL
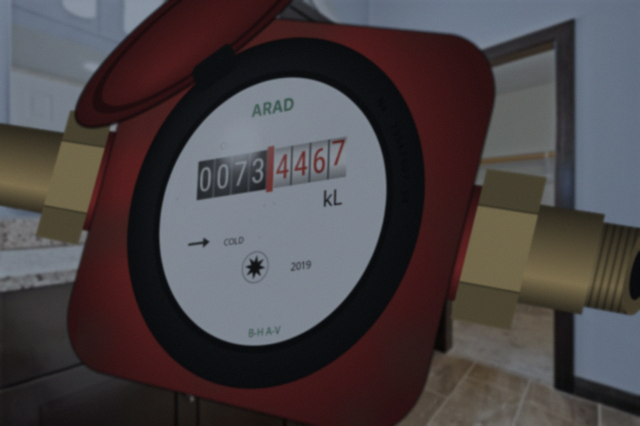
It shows 73.4467 kL
